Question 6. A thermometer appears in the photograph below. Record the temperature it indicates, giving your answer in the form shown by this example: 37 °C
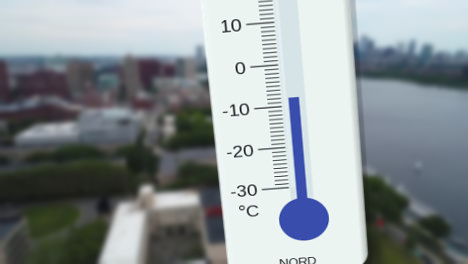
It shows -8 °C
